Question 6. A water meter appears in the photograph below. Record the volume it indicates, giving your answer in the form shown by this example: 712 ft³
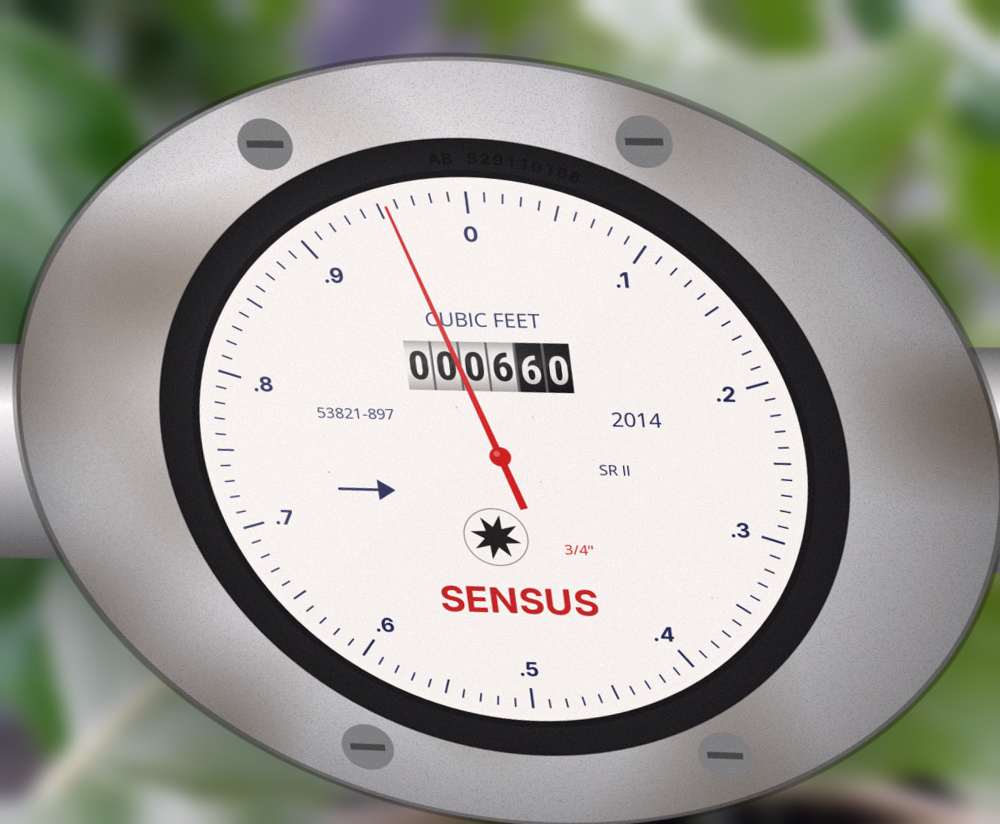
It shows 659.95 ft³
